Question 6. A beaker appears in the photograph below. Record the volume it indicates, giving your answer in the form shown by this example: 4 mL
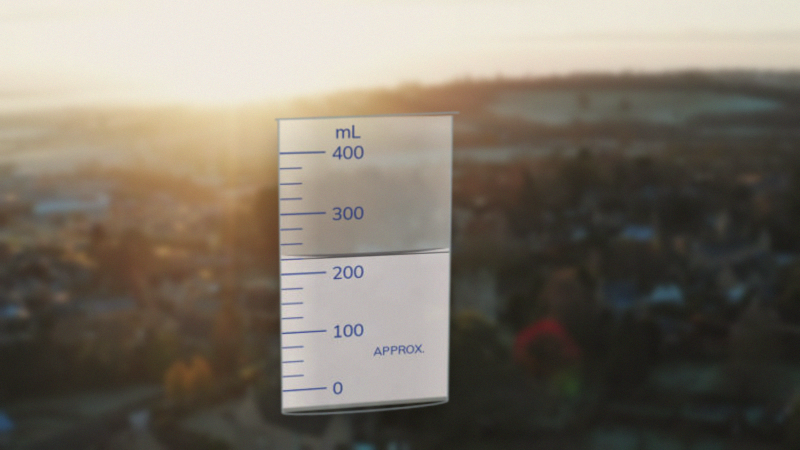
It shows 225 mL
